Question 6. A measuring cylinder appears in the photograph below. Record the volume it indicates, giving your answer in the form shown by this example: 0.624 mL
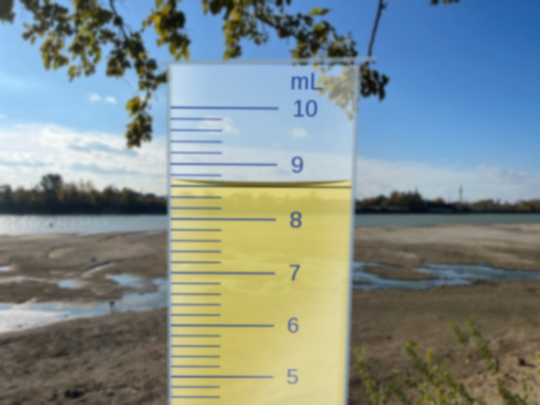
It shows 8.6 mL
